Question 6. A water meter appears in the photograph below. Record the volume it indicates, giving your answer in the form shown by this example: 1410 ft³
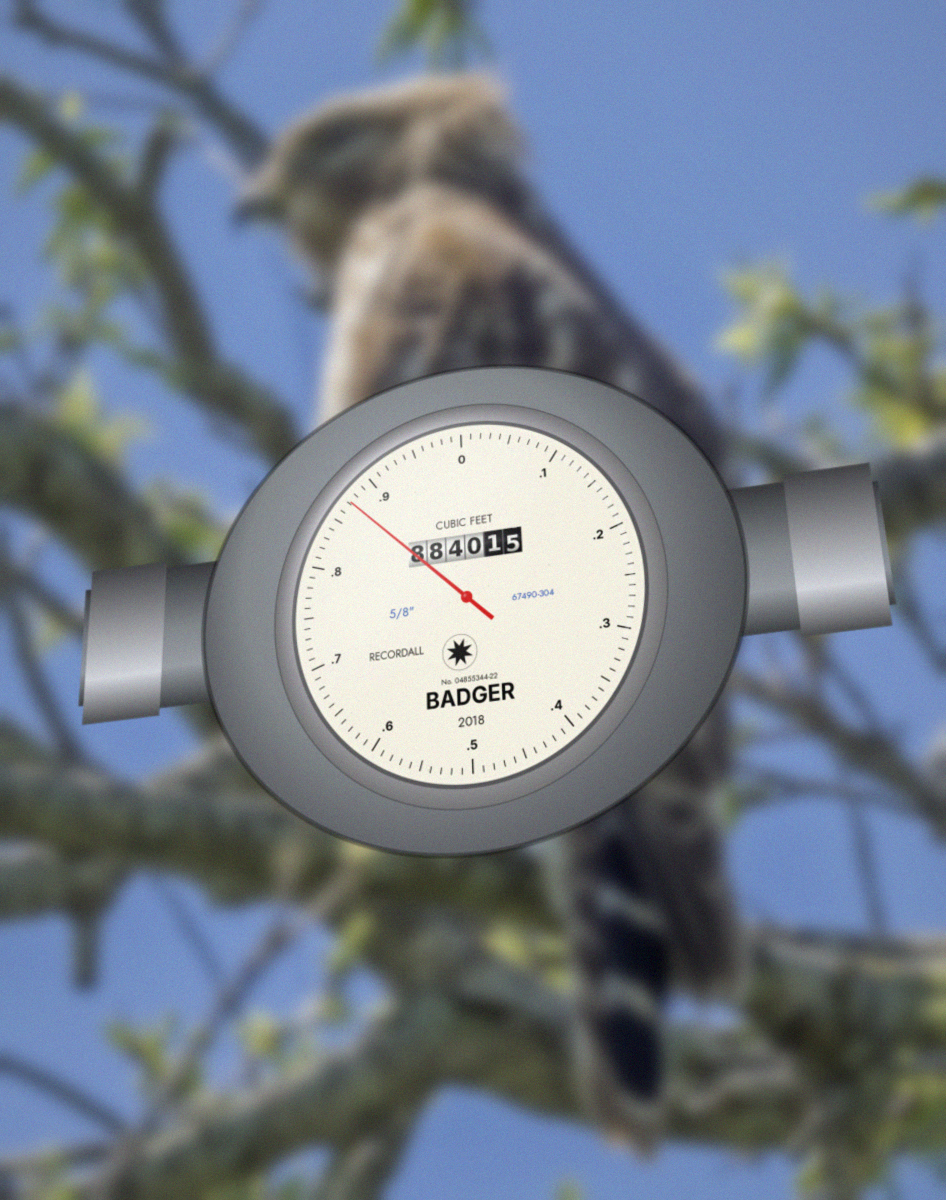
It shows 884014.87 ft³
